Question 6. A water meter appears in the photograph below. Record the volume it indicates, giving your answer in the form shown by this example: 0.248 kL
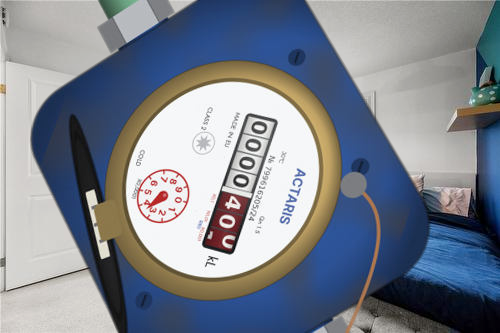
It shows 0.4003 kL
